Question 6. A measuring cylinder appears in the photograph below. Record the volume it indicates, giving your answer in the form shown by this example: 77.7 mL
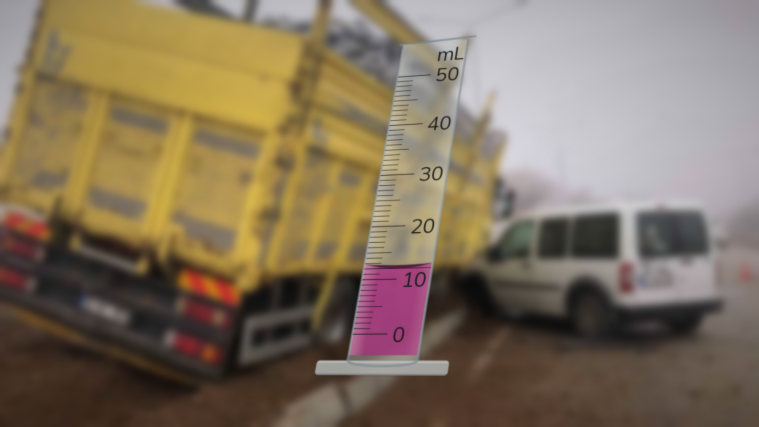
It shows 12 mL
